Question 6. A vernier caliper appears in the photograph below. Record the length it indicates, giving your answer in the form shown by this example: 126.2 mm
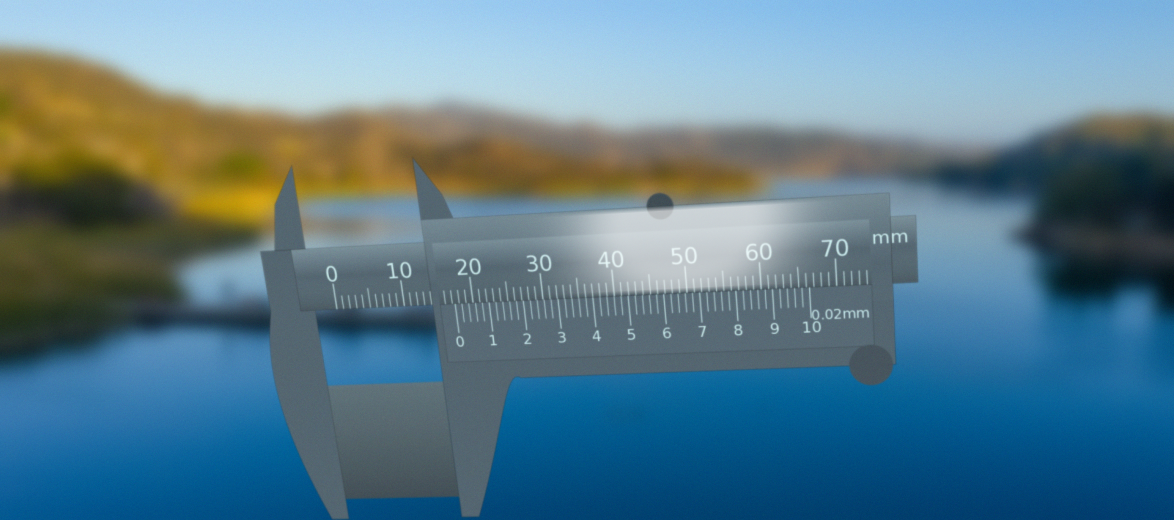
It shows 17.4 mm
